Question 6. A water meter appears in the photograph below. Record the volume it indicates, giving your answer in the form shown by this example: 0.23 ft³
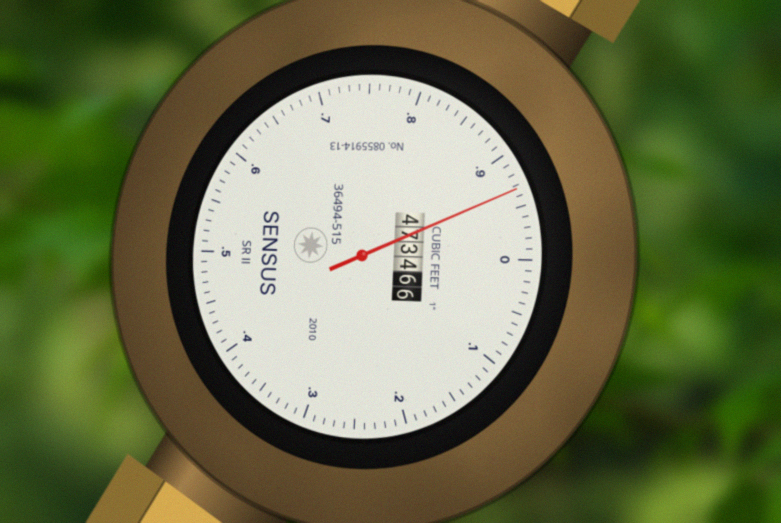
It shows 473465.93 ft³
